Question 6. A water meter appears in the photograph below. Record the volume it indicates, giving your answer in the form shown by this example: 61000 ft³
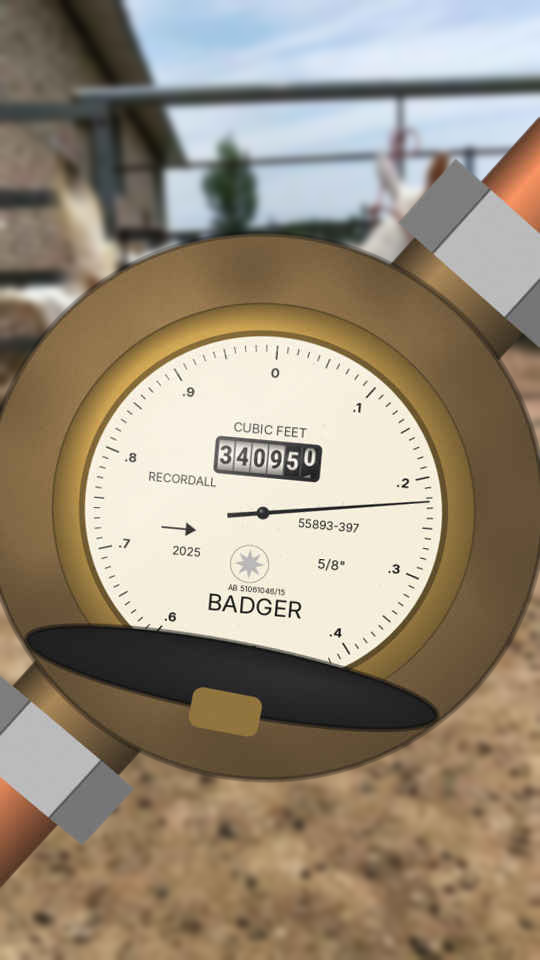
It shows 340950.22 ft³
